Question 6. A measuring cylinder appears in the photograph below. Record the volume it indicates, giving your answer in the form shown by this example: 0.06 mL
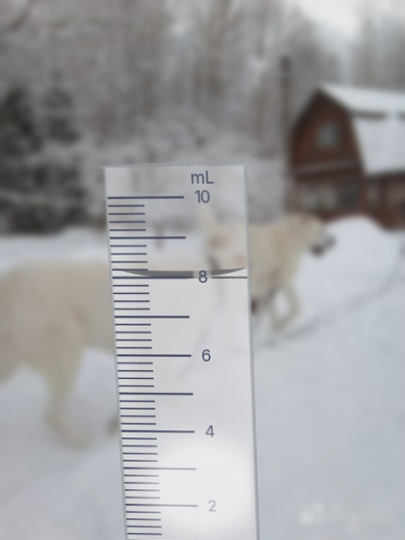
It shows 8 mL
